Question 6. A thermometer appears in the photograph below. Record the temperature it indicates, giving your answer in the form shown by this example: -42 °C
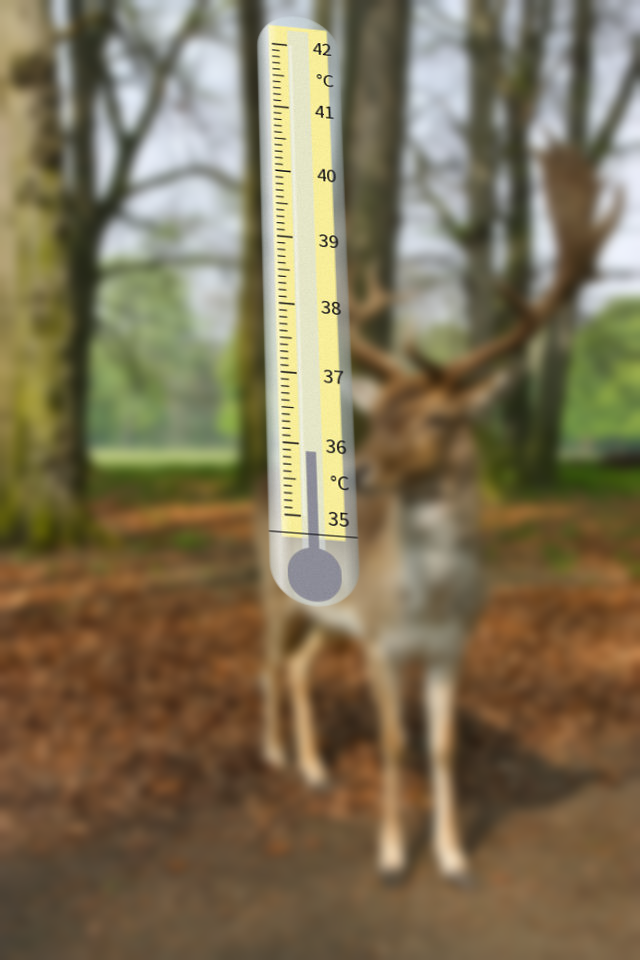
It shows 35.9 °C
